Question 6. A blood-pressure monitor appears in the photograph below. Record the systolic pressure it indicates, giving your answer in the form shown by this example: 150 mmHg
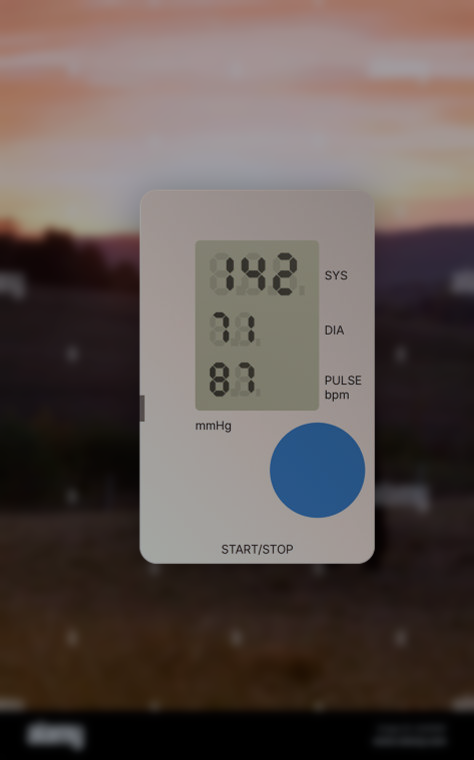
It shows 142 mmHg
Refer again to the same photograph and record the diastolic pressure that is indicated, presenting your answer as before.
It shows 71 mmHg
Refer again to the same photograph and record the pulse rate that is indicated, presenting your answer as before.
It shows 87 bpm
